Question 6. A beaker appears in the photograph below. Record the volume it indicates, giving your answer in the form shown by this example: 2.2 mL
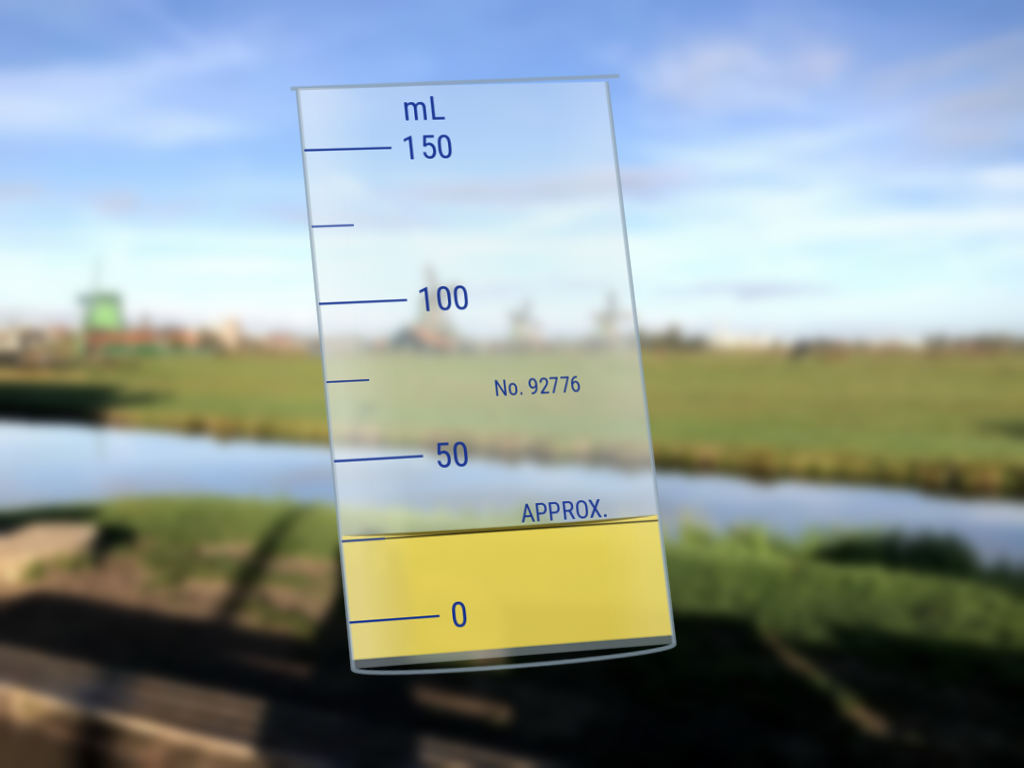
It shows 25 mL
